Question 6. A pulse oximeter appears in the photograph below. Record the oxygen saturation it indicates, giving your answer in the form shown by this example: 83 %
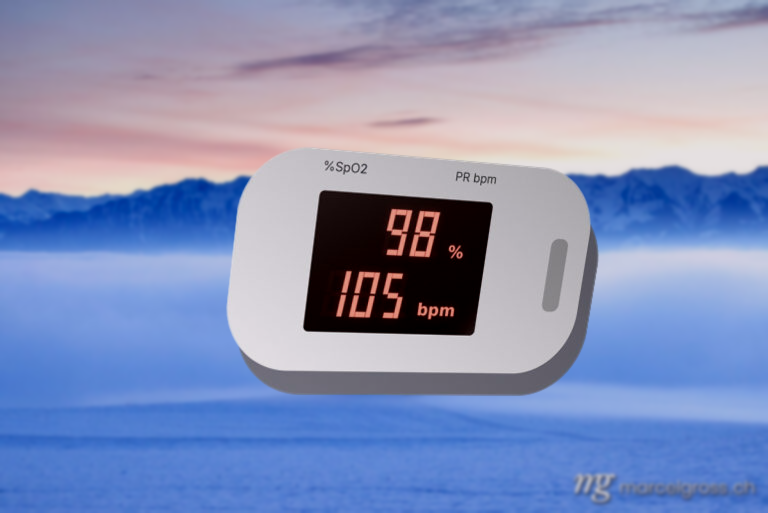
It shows 98 %
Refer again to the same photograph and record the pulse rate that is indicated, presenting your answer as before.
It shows 105 bpm
